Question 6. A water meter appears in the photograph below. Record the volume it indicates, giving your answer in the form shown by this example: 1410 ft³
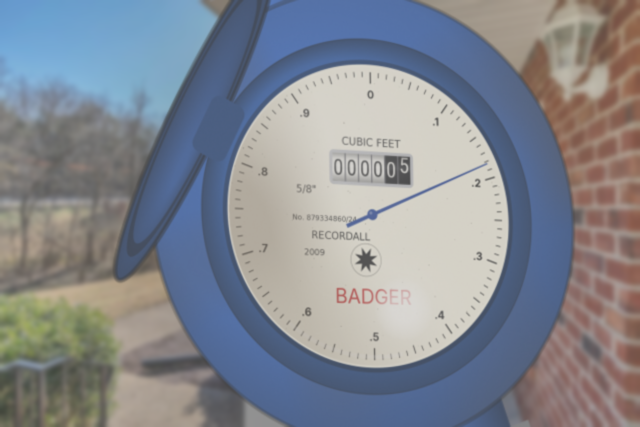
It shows 5.18 ft³
